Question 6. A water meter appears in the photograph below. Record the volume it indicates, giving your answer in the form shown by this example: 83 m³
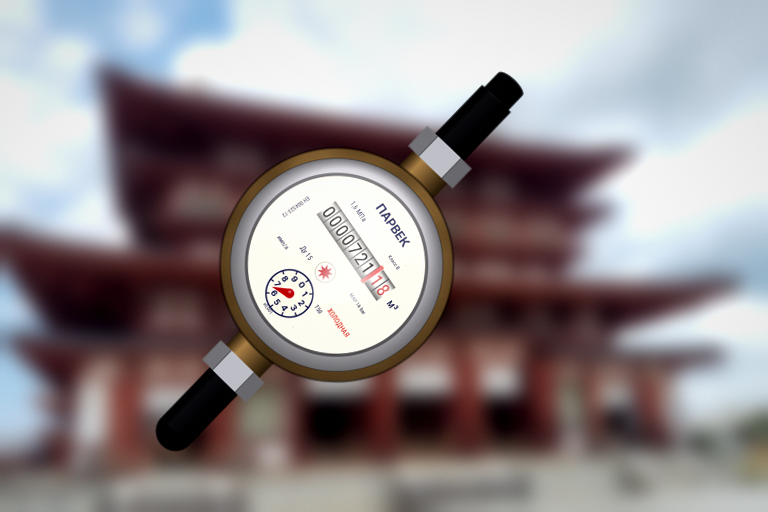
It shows 721.186 m³
